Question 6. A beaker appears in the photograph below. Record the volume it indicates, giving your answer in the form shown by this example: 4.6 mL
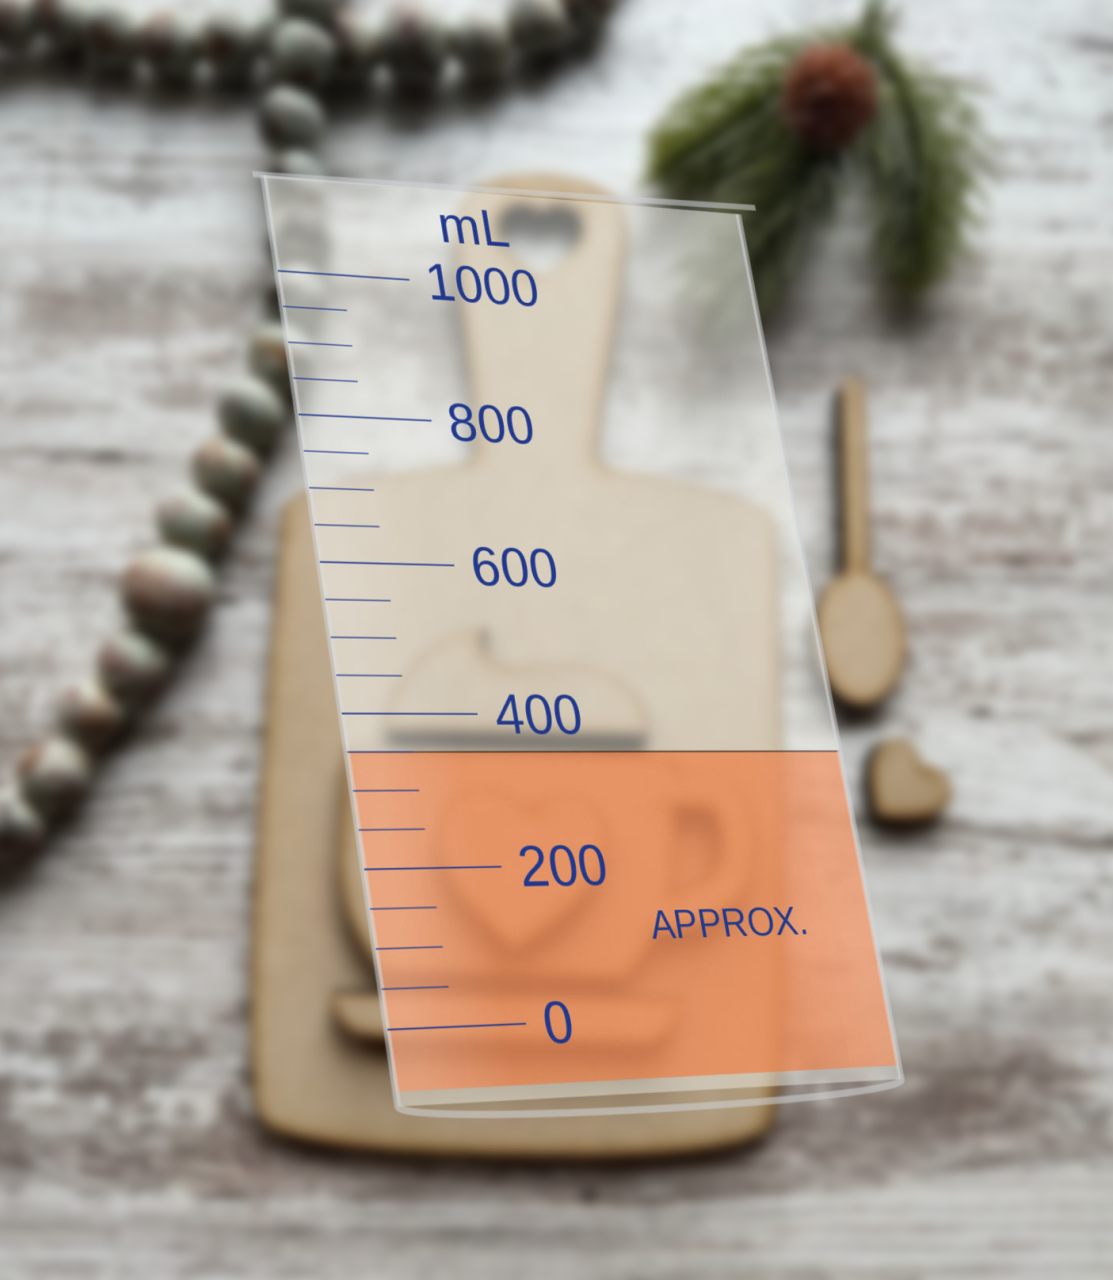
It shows 350 mL
